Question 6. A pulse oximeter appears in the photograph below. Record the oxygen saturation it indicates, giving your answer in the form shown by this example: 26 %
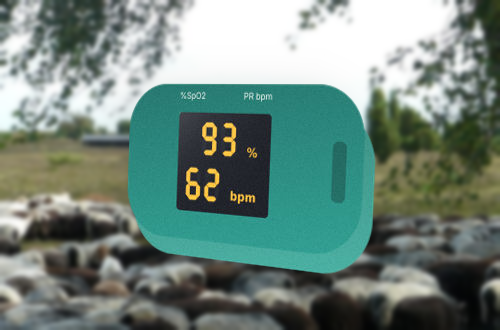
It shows 93 %
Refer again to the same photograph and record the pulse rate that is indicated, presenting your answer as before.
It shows 62 bpm
